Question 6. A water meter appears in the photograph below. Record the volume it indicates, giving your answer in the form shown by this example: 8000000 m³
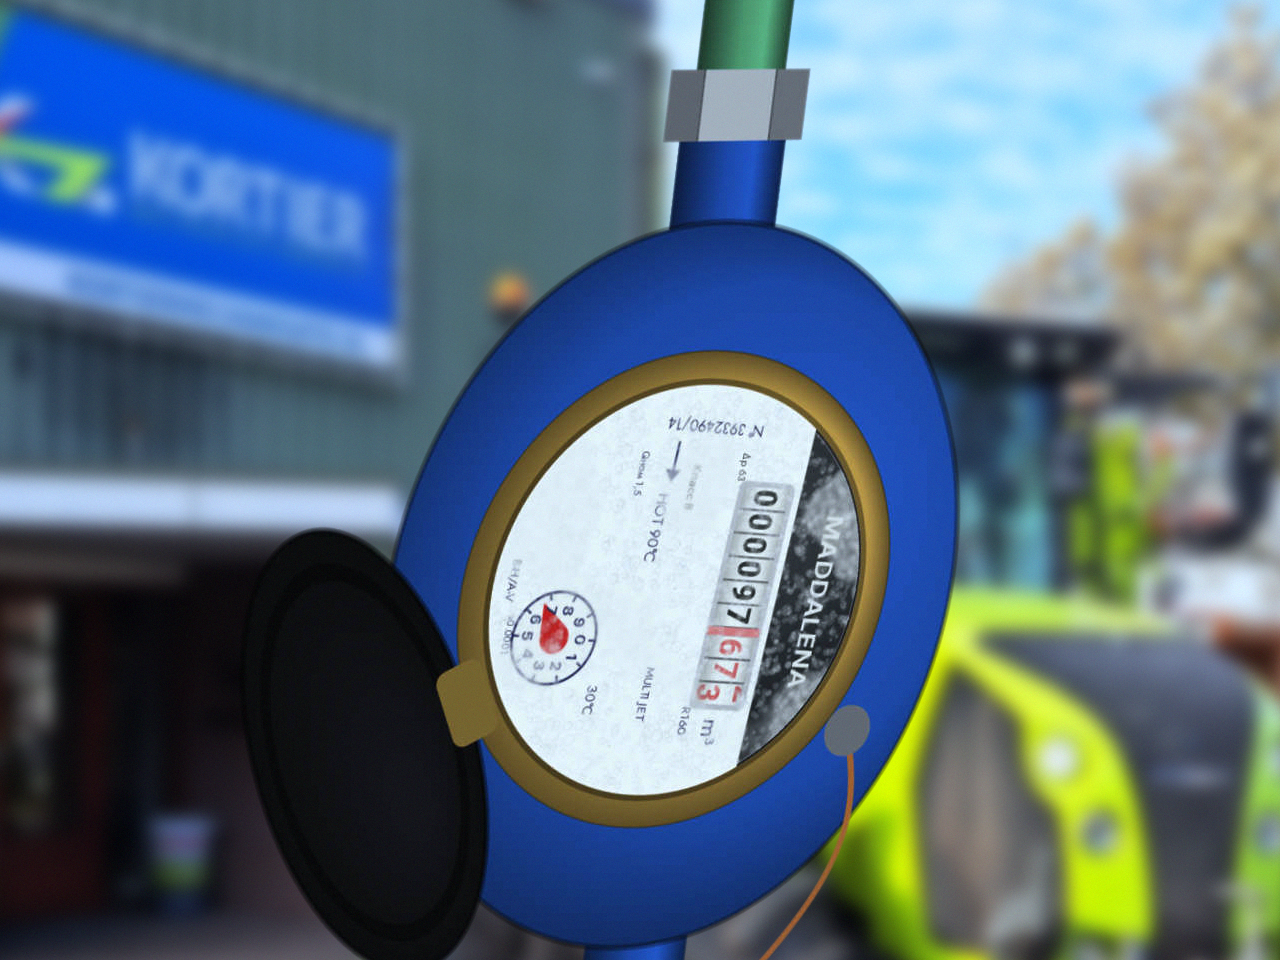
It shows 97.6726 m³
